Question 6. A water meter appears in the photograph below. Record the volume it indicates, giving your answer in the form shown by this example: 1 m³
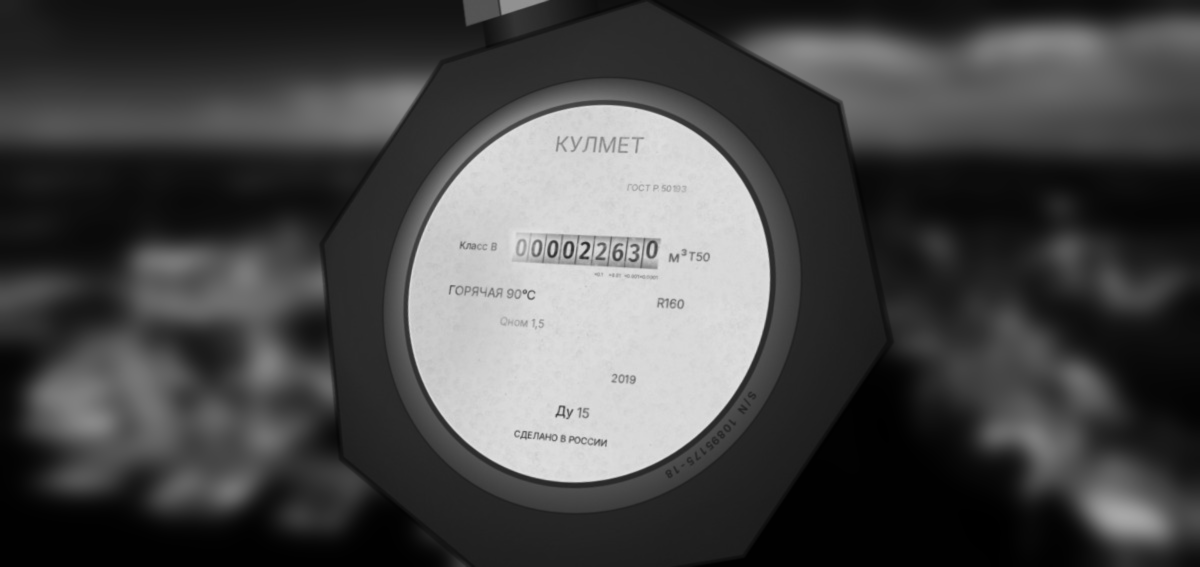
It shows 2.2630 m³
